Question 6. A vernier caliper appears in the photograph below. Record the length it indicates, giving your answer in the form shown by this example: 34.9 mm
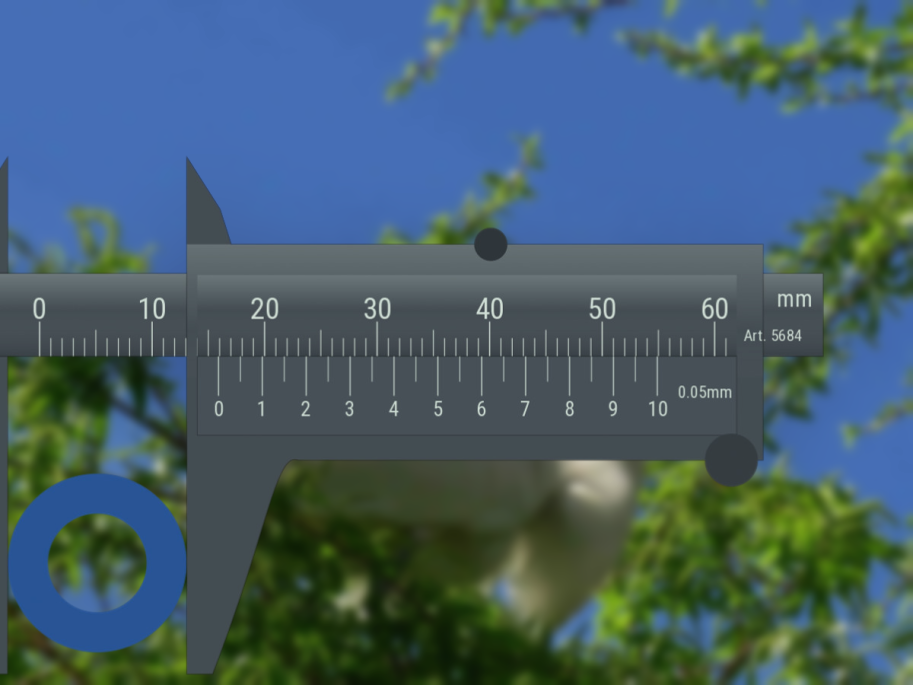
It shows 15.9 mm
